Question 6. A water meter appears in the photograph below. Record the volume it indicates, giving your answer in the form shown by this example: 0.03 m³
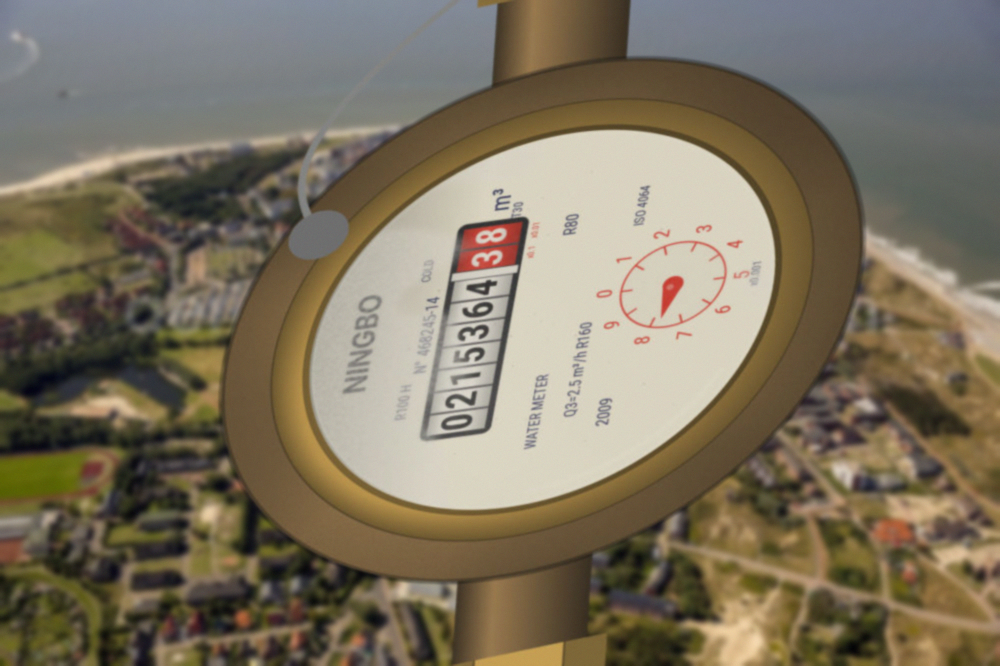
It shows 215364.387 m³
